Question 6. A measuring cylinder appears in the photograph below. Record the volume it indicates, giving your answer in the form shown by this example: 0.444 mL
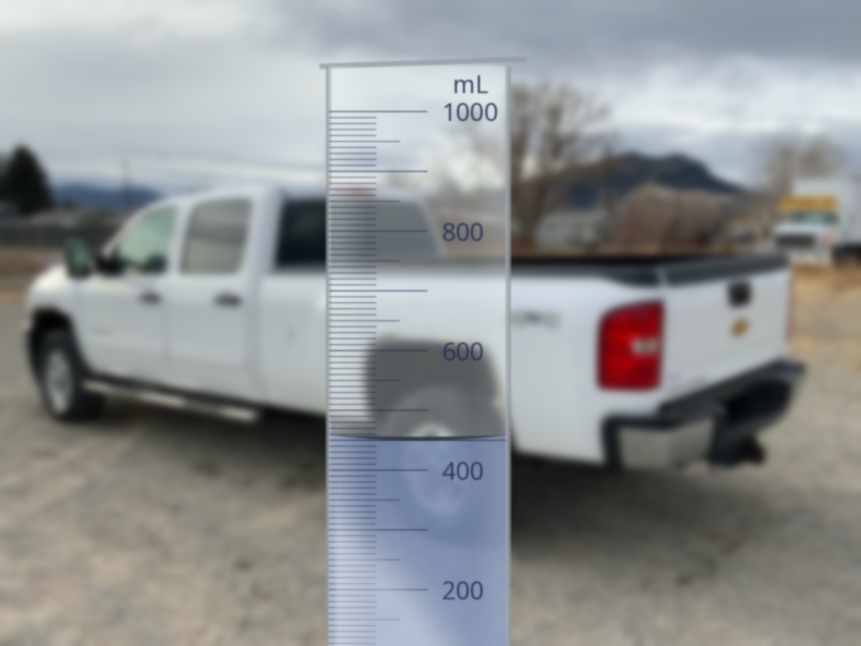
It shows 450 mL
